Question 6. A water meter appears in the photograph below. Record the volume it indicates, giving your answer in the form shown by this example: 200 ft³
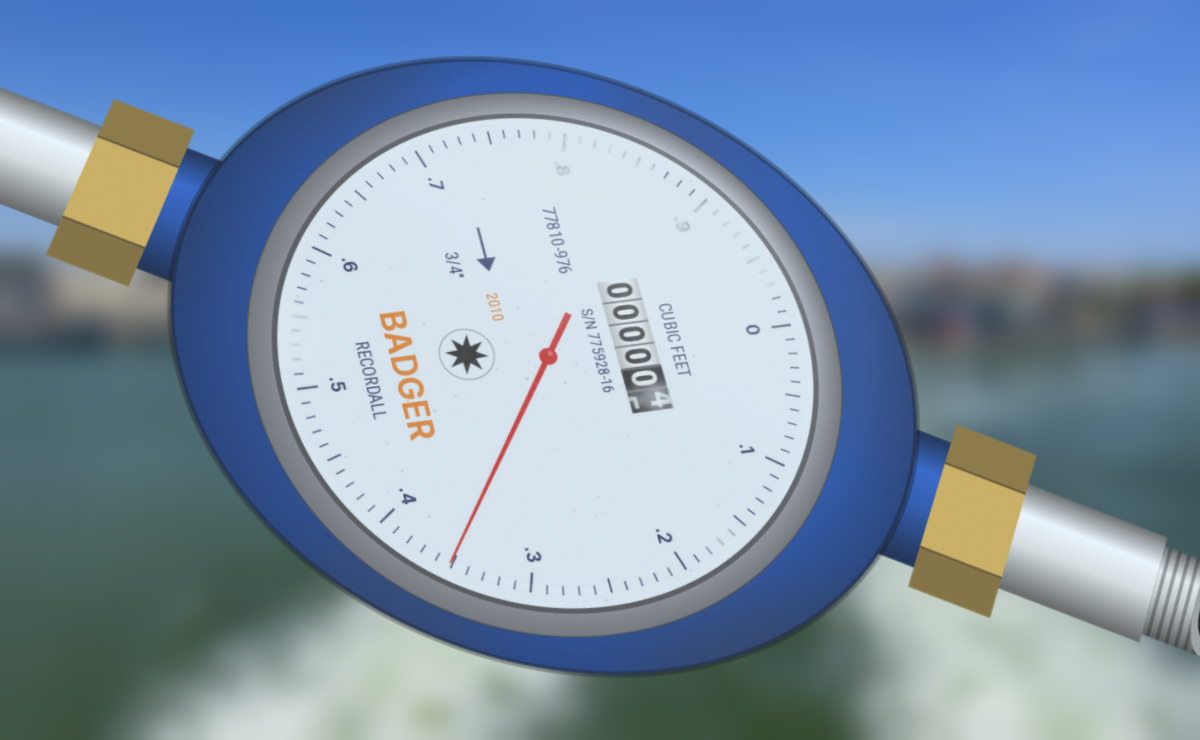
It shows 4.35 ft³
